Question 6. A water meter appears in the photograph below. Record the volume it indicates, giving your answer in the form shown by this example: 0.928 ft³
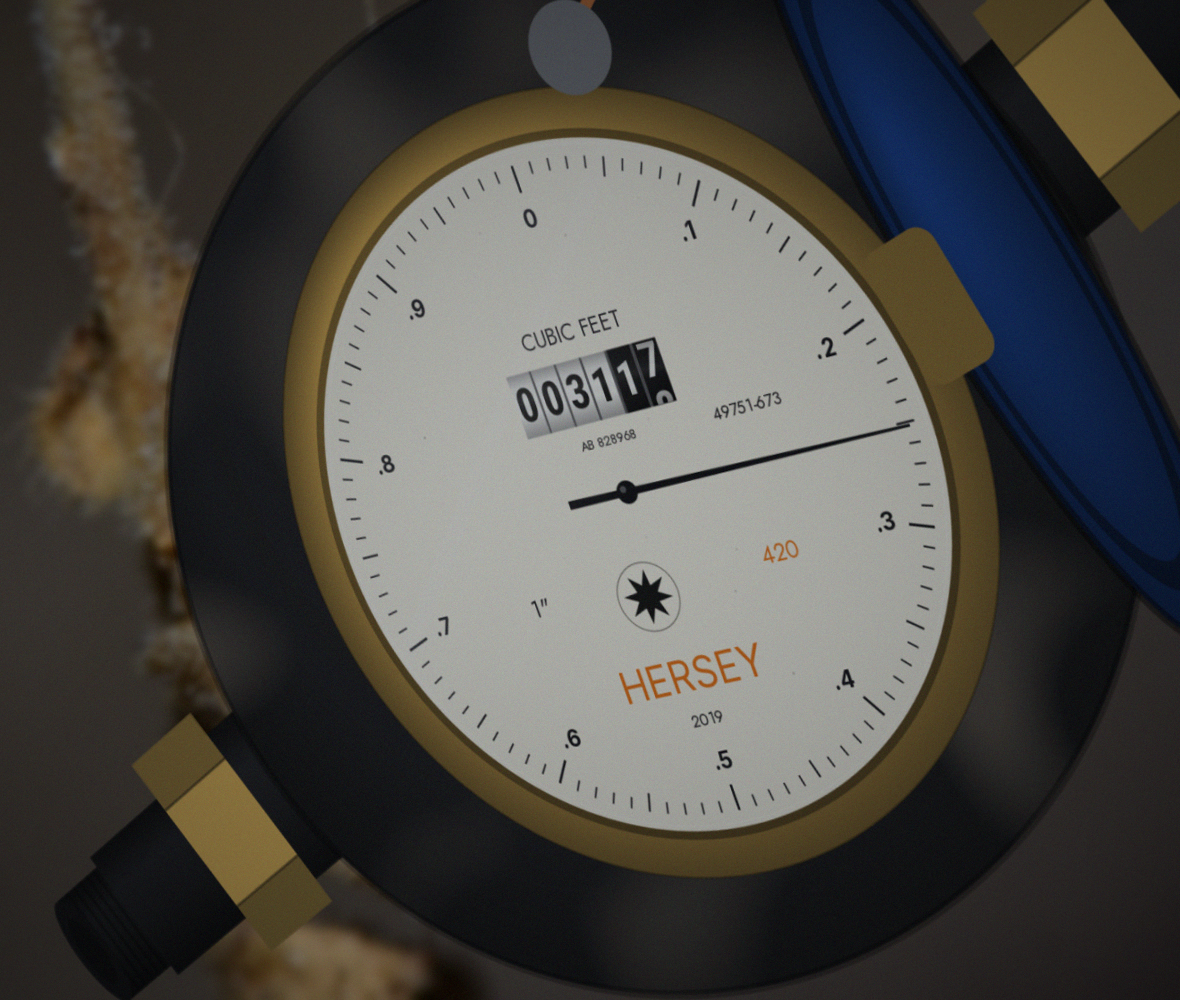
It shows 3117.25 ft³
